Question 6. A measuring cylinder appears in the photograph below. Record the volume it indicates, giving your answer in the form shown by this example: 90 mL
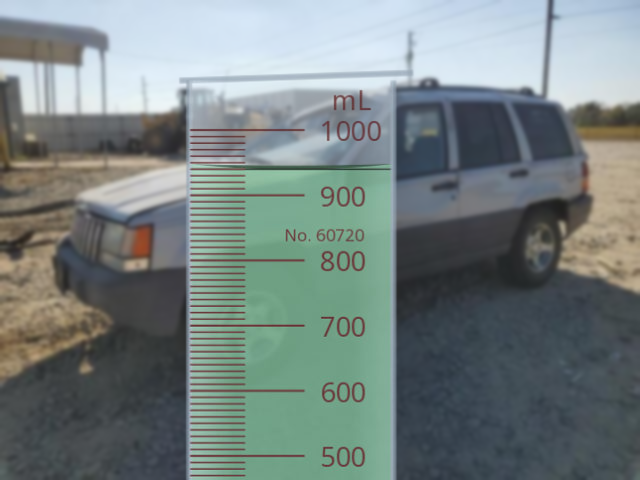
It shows 940 mL
